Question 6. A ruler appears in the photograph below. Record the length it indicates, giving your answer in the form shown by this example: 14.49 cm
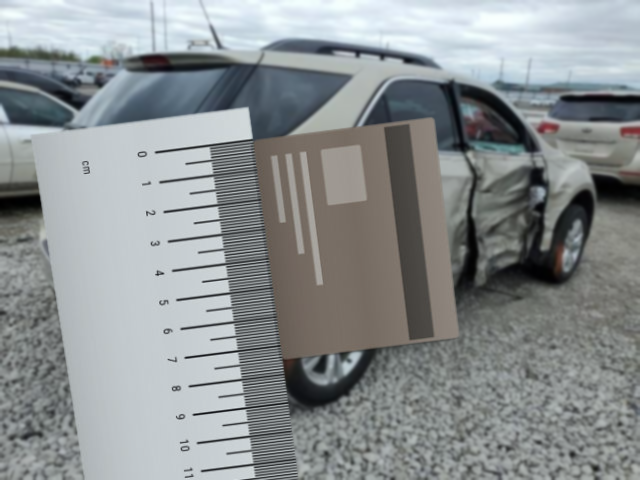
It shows 7.5 cm
